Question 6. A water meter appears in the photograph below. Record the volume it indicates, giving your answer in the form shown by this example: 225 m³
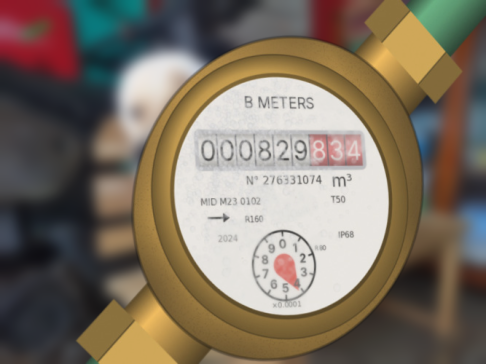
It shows 829.8344 m³
